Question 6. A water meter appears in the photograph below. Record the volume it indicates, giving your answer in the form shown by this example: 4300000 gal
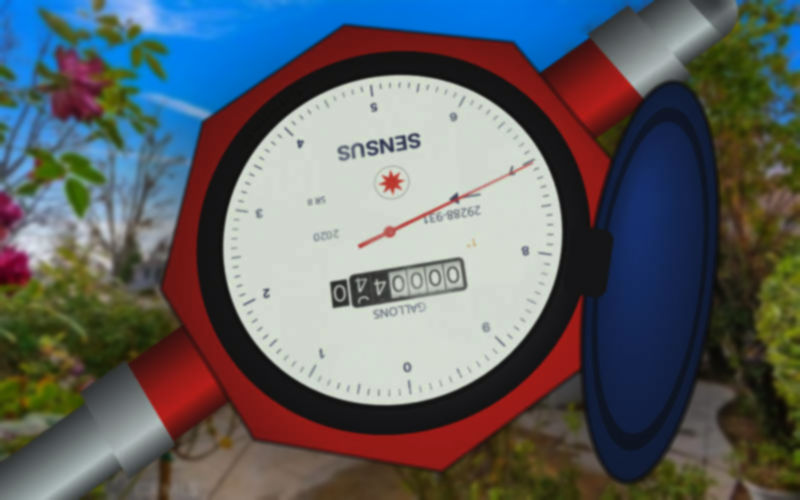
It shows 437.0 gal
